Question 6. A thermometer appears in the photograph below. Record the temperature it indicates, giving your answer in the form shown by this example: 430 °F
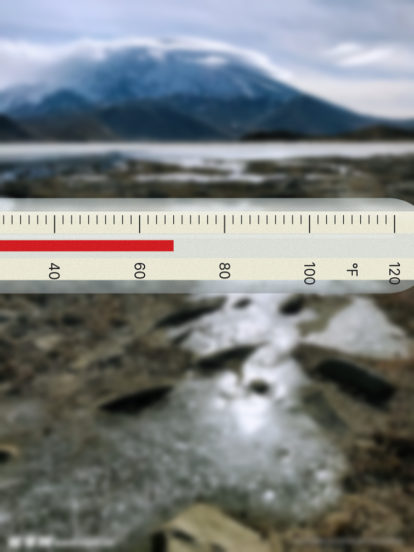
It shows 68 °F
